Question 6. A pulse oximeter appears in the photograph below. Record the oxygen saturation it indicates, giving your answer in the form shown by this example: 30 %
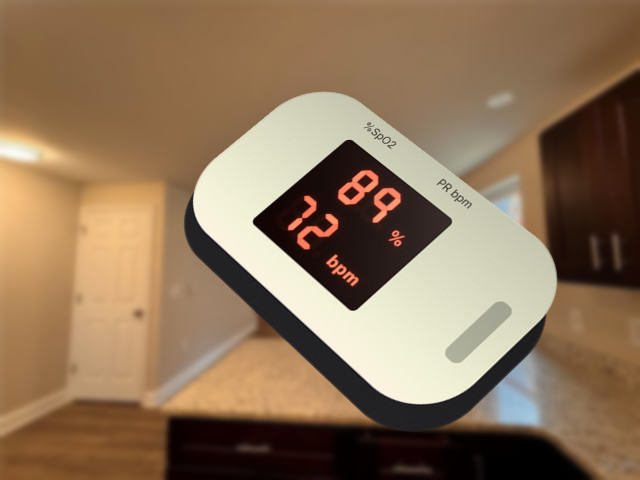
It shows 89 %
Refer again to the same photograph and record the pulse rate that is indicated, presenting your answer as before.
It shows 72 bpm
